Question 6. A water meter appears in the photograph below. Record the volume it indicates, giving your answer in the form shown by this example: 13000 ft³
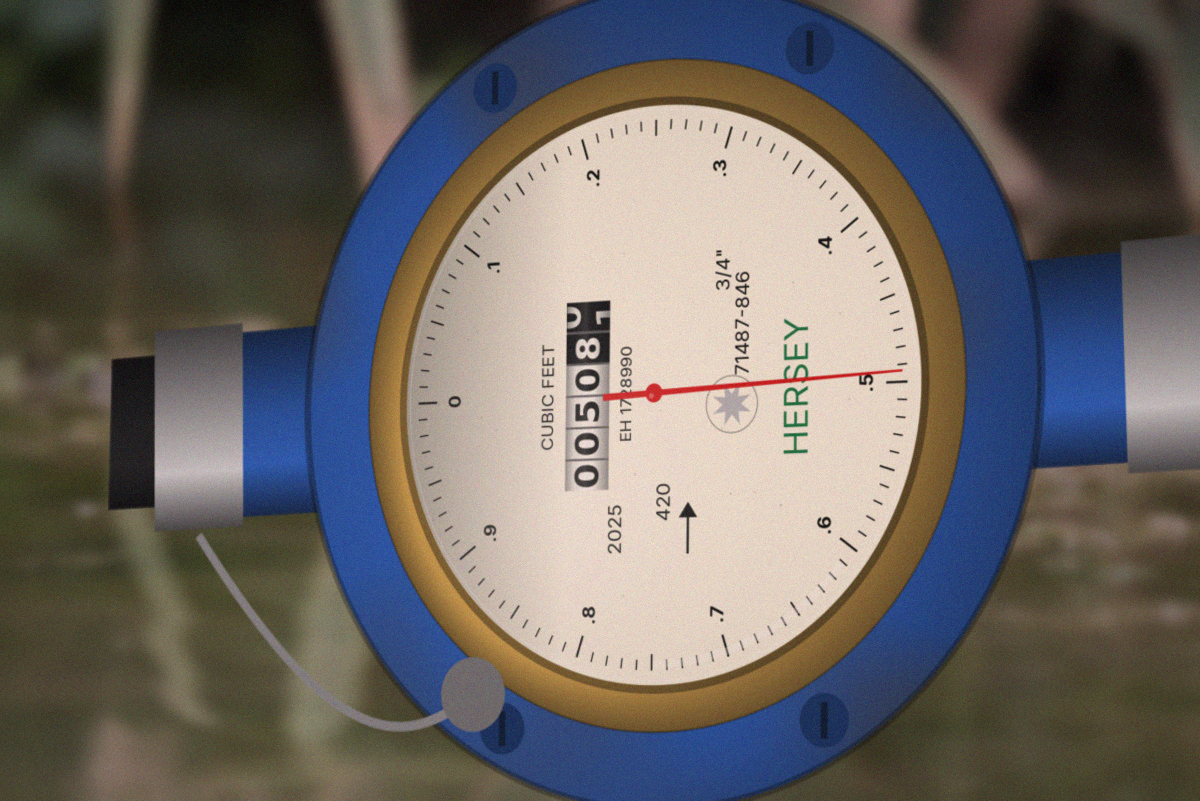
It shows 5080.49 ft³
